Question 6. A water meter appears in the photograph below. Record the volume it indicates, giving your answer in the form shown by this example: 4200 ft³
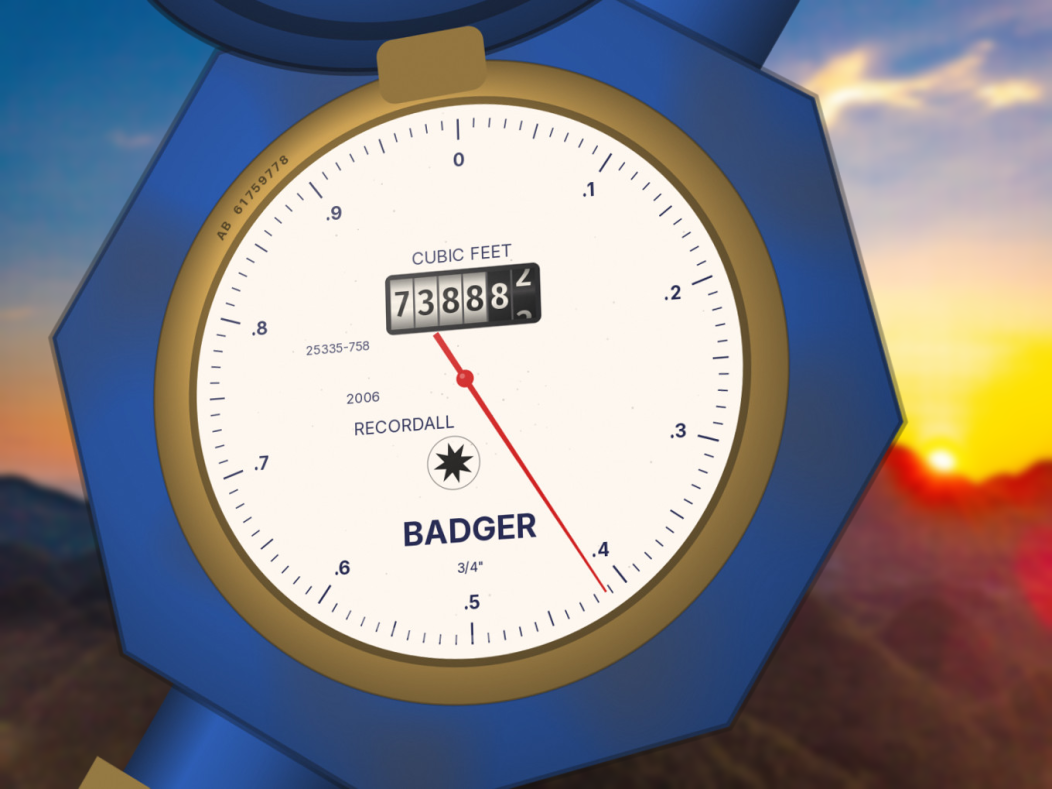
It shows 738882.41 ft³
